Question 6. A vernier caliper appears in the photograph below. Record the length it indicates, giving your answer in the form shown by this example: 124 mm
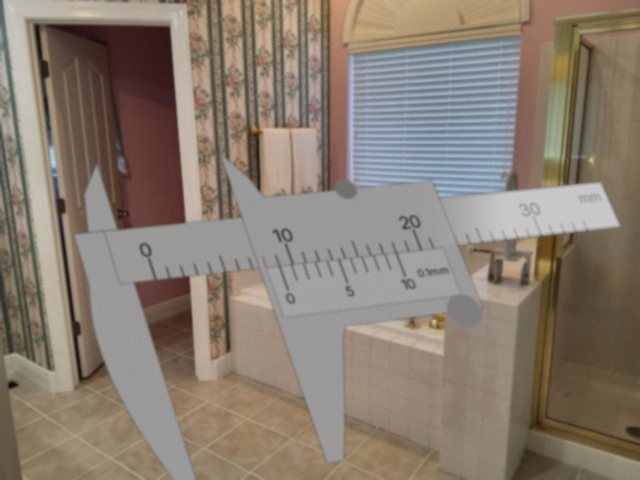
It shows 9.0 mm
